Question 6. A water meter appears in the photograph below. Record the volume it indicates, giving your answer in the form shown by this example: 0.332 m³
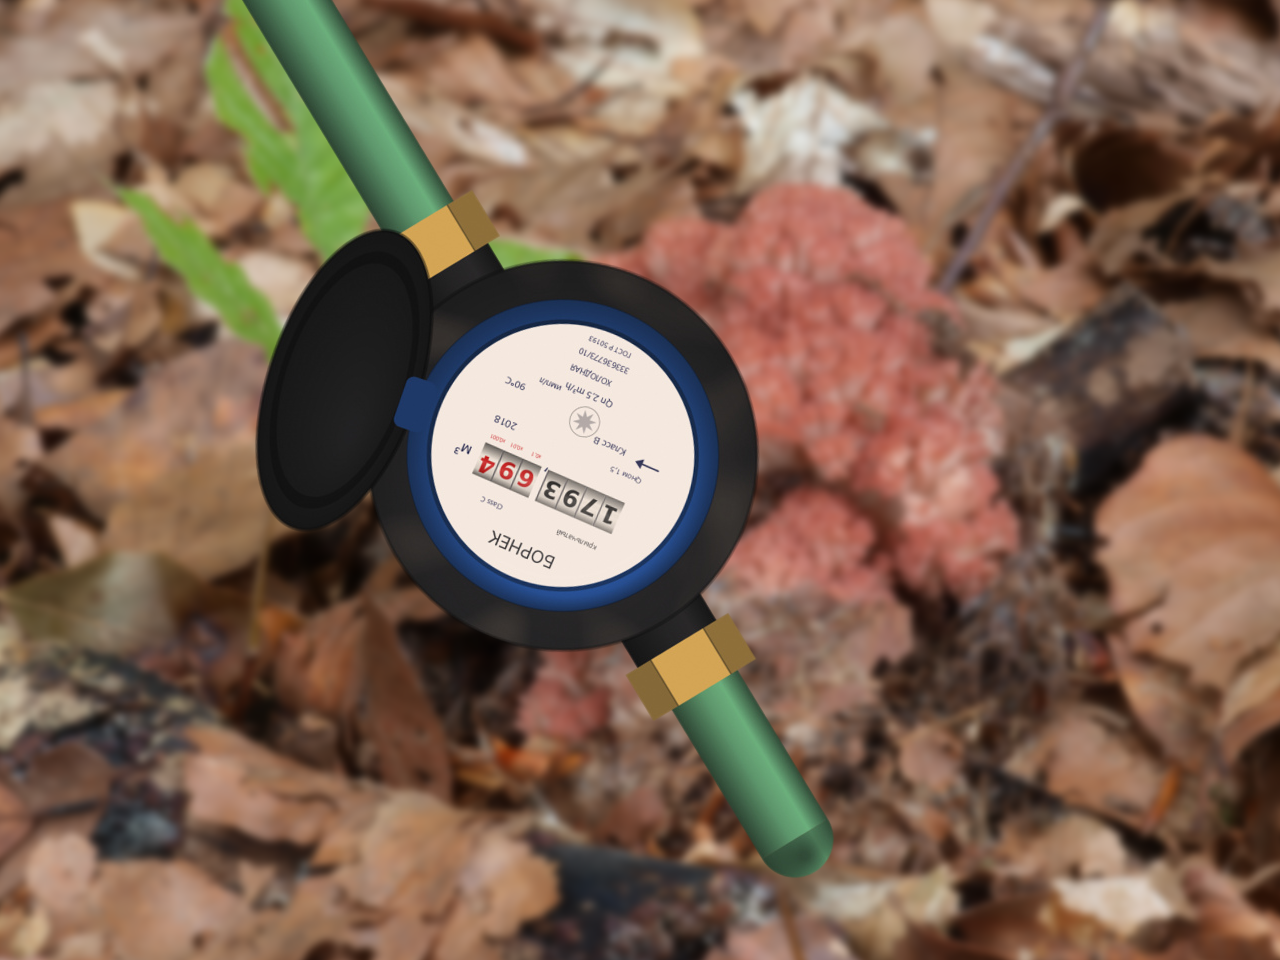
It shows 1793.694 m³
